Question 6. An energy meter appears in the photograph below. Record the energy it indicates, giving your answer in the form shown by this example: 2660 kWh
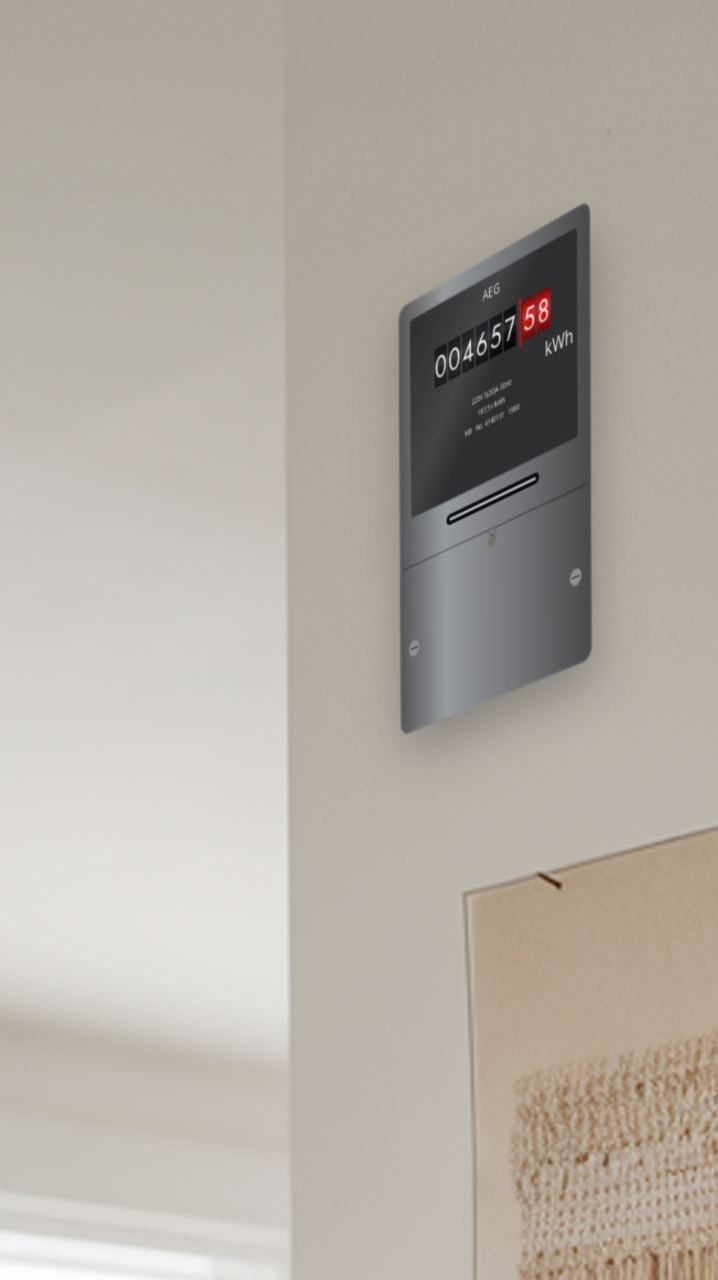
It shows 4657.58 kWh
